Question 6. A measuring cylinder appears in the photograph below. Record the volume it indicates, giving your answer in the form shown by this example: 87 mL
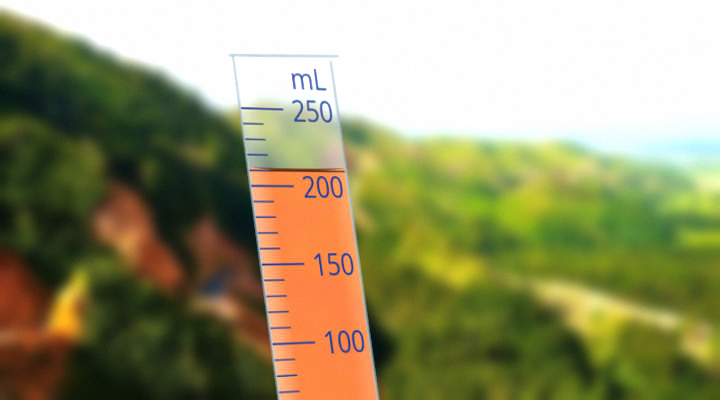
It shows 210 mL
